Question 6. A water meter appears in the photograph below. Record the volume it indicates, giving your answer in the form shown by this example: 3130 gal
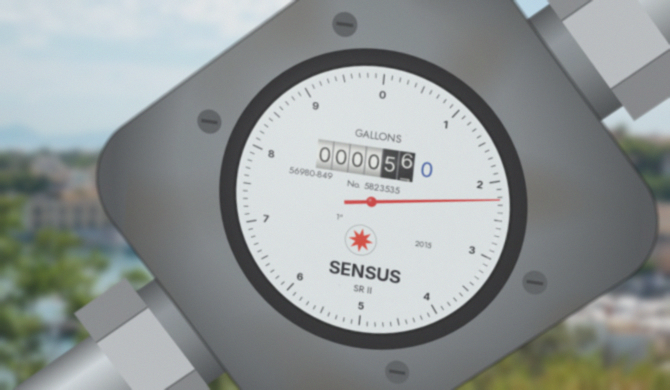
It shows 562.2 gal
